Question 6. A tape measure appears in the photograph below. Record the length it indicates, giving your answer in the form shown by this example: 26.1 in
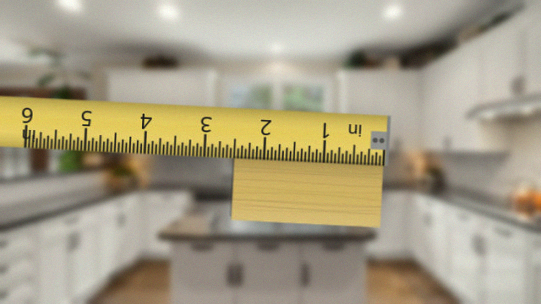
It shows 2.5 in
